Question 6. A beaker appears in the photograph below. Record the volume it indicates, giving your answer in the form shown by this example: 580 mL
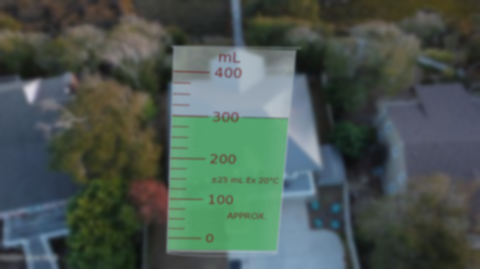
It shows 300 mL
